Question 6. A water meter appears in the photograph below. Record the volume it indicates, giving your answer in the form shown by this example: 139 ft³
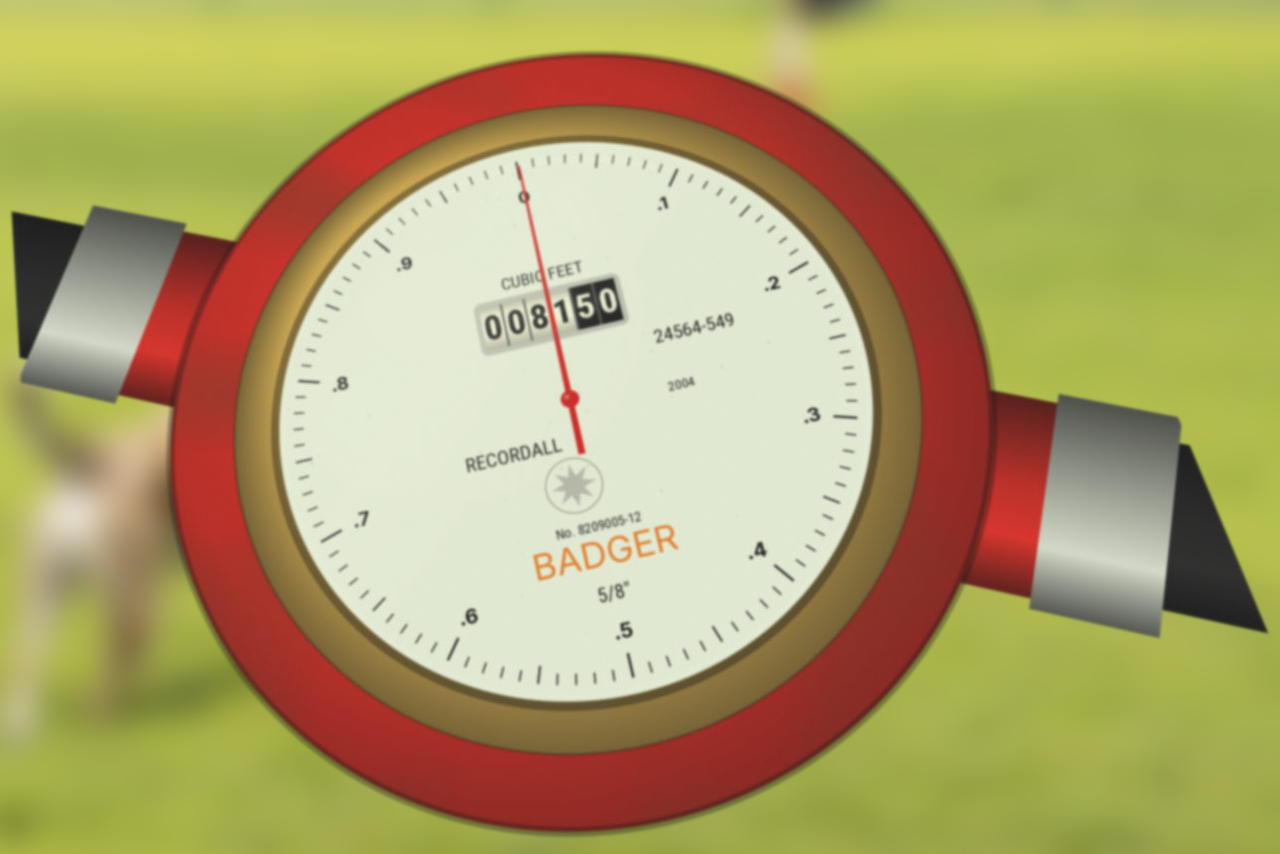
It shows 8150.00 ft³
